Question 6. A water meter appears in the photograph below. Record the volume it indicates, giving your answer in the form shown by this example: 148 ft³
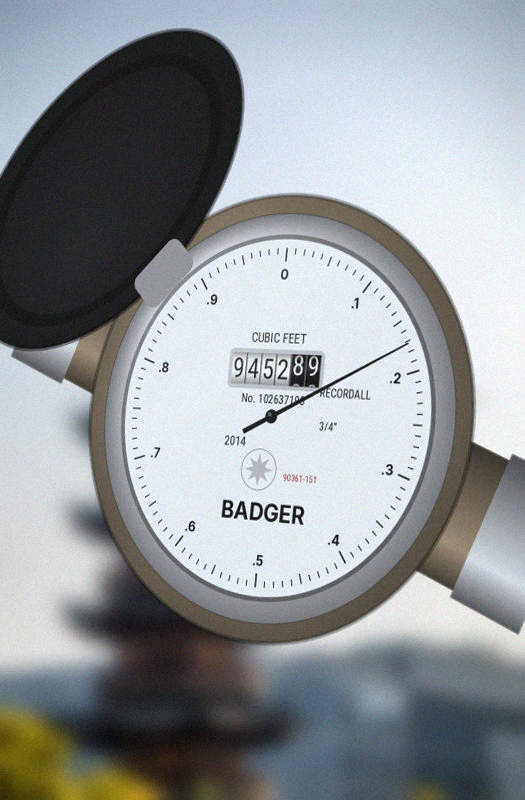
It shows 945289.17 ft³
